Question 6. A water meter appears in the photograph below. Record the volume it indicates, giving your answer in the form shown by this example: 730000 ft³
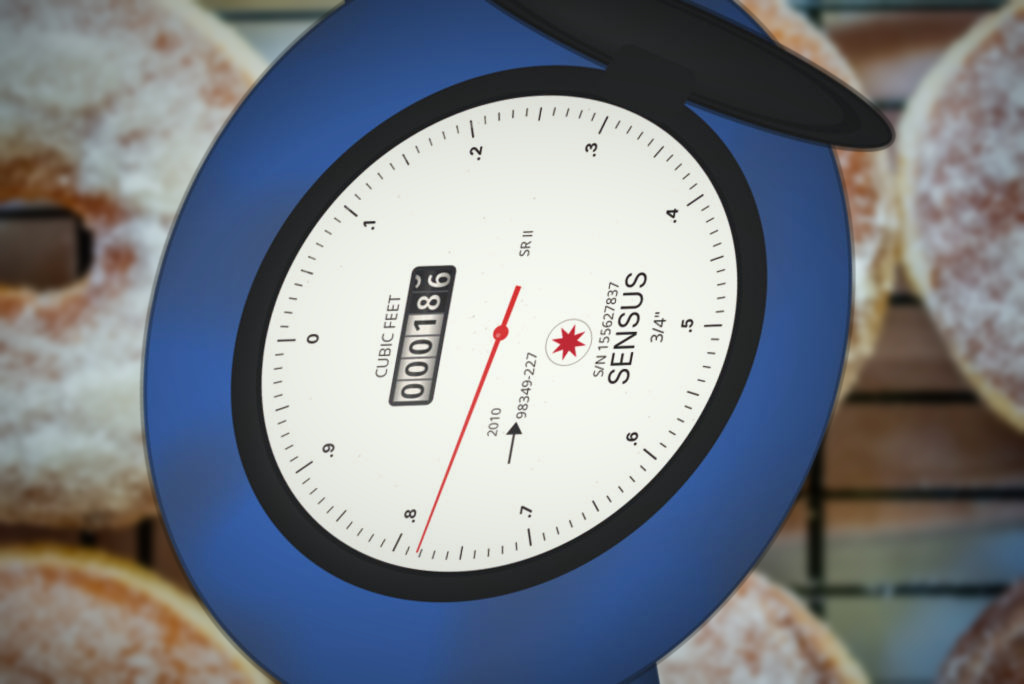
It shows 185.78 ft³
